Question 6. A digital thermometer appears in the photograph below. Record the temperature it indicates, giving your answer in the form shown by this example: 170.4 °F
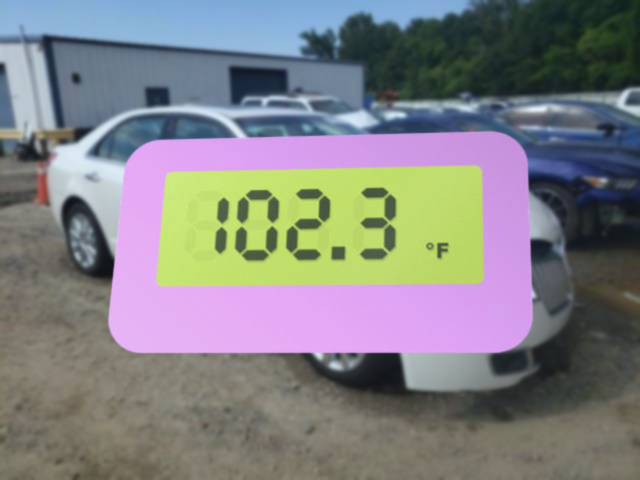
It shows 102.3 °F
